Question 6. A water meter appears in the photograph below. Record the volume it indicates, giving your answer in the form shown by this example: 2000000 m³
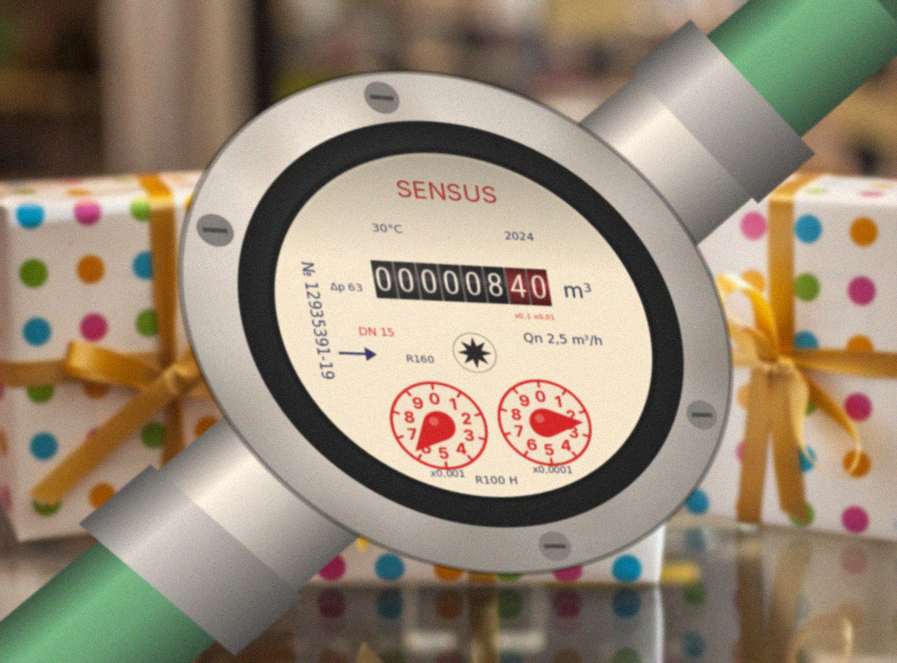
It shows 8.4062 m³
